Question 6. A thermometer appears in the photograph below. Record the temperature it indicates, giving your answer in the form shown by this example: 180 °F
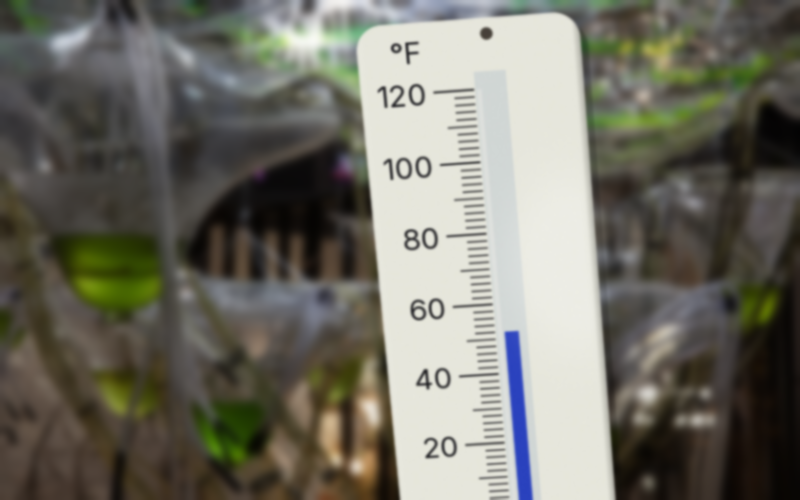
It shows 52 °F
